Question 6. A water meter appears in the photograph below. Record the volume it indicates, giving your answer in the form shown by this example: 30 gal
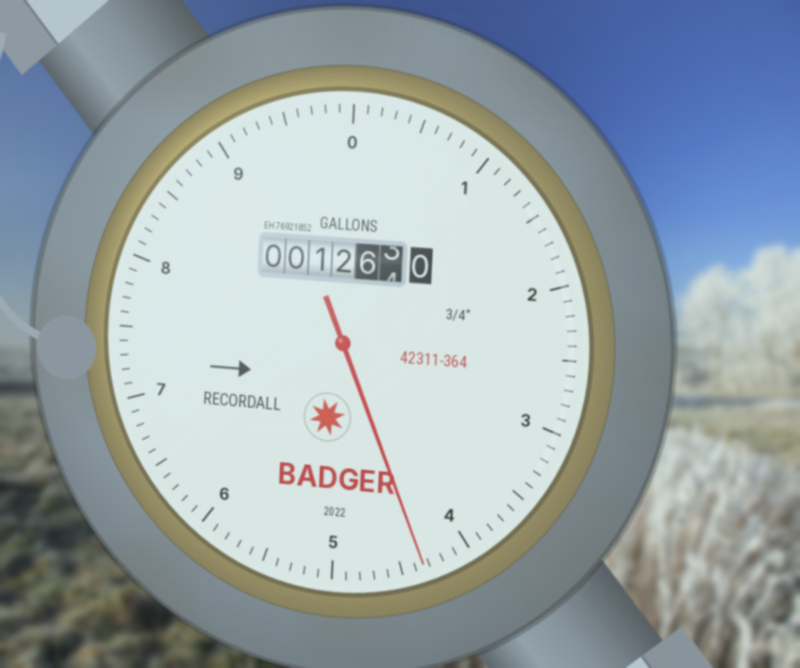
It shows 12634.3 gal
